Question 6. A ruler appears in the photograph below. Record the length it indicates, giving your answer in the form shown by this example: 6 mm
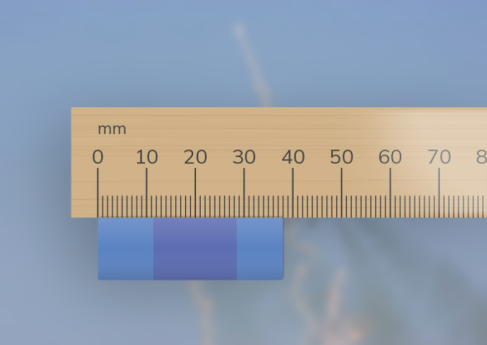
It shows 38 mm
